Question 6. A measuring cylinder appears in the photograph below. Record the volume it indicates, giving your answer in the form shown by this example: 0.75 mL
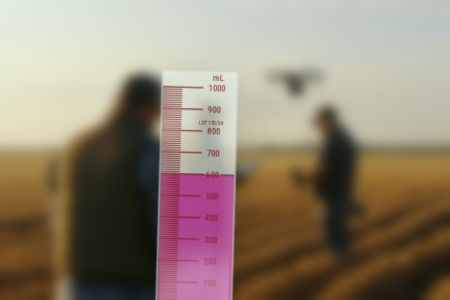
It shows 600 mL
